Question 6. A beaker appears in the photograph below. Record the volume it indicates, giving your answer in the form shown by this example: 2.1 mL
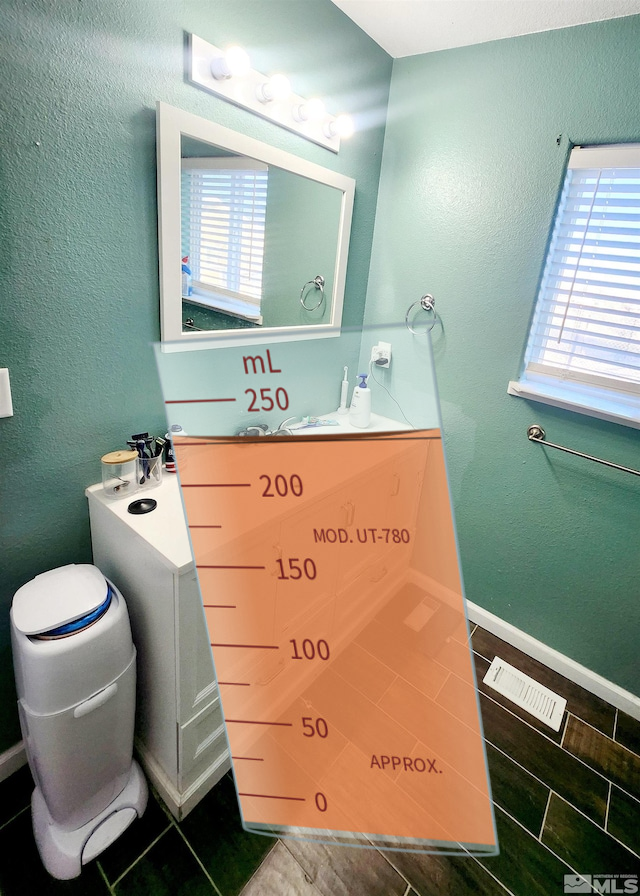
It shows 225 mL
